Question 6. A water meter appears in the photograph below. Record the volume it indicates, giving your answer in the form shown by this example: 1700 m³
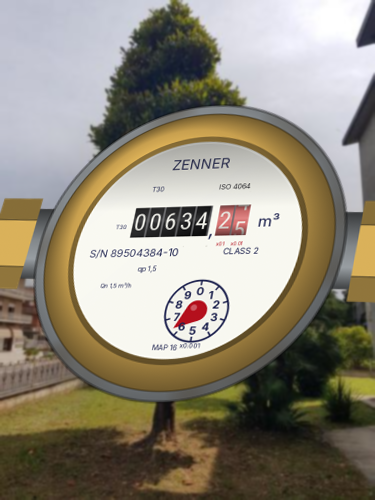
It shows 634.246 m³
